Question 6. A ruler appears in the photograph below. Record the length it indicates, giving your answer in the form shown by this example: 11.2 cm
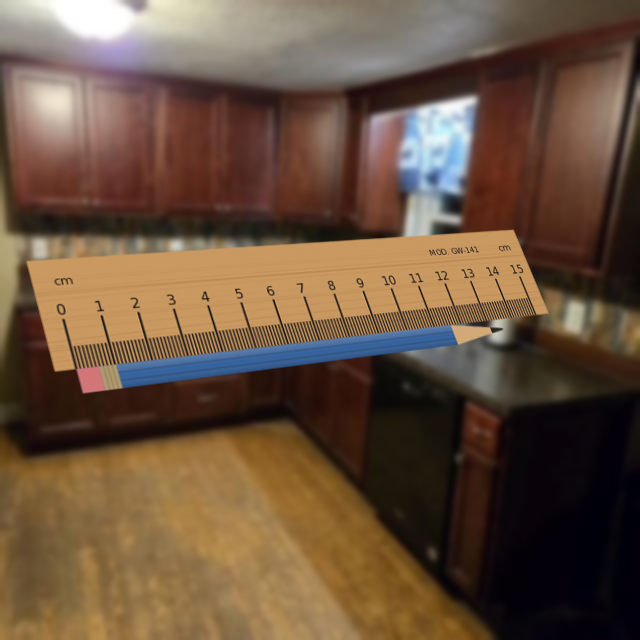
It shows 13.5 cm
